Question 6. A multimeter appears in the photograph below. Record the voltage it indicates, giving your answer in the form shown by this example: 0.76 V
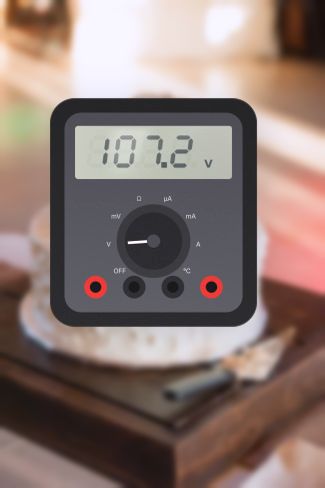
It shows 107.2 V
